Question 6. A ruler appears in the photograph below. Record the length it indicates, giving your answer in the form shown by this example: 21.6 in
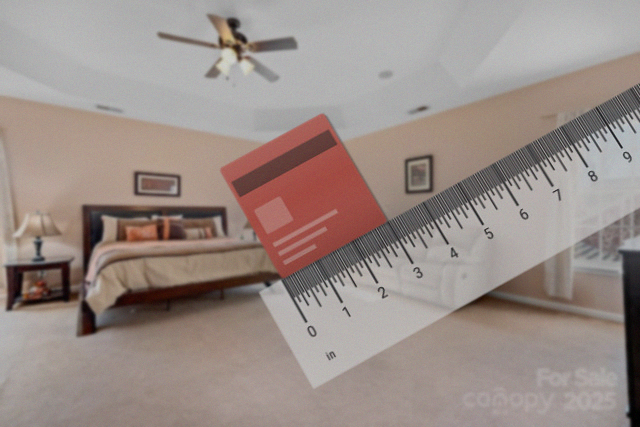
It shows 3 in
